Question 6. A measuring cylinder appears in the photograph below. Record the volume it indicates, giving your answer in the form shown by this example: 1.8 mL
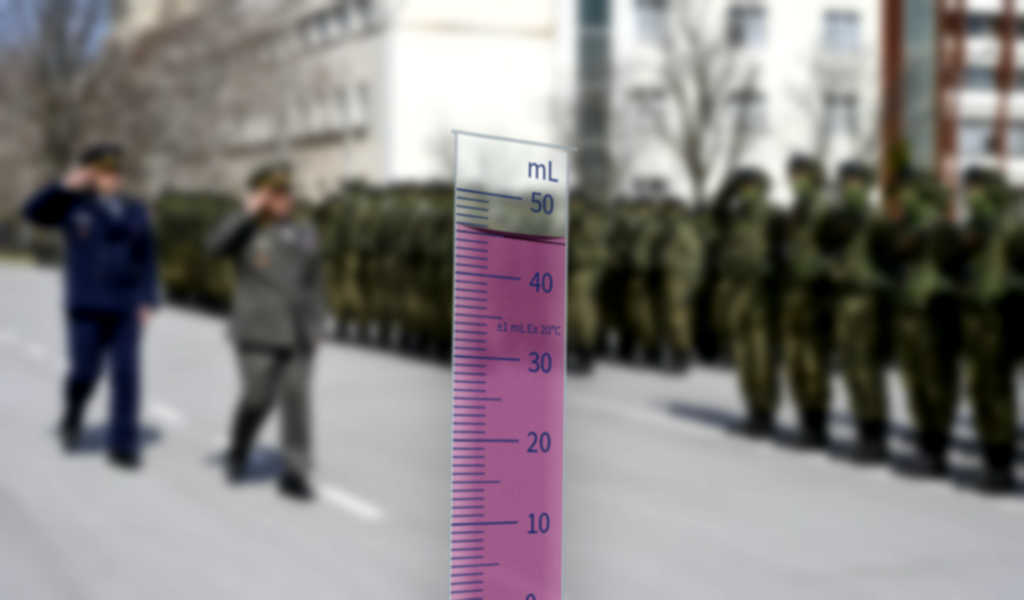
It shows 45 mL
